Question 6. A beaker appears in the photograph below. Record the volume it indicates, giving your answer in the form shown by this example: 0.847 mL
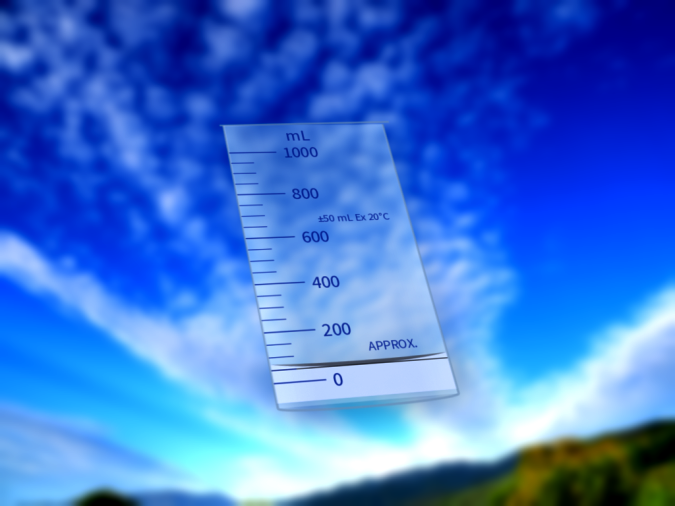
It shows 50 mL
